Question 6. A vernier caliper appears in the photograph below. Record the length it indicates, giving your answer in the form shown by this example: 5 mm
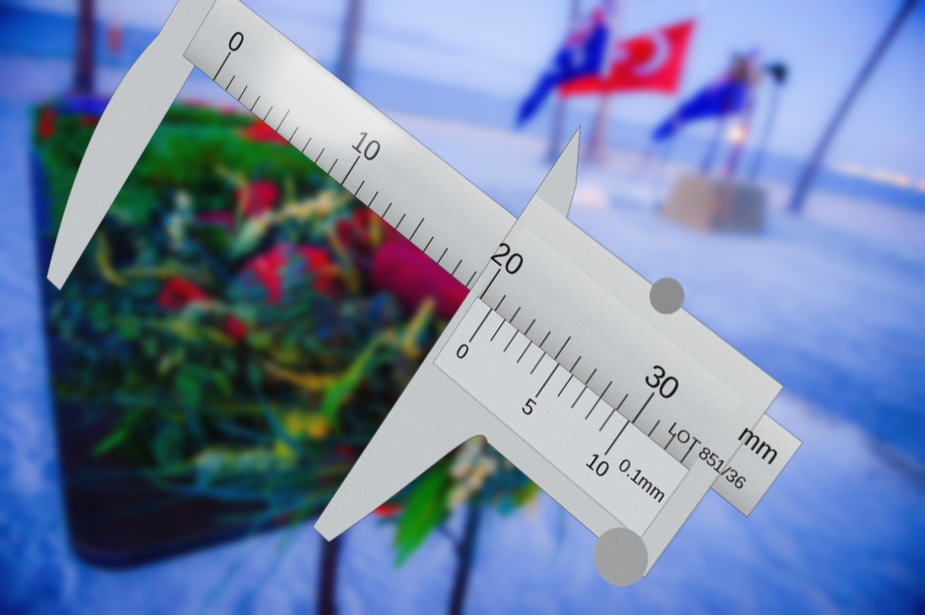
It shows 20.8 mm
